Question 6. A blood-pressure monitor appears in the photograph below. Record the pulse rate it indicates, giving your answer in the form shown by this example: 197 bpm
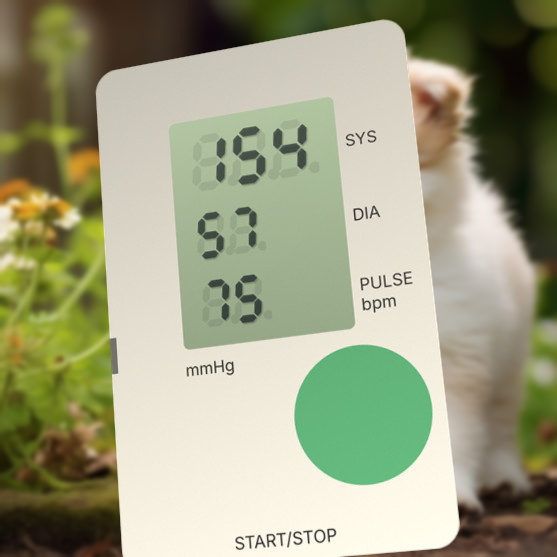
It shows 75 bpm
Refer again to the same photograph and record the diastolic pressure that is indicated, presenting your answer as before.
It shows 57 mmHg
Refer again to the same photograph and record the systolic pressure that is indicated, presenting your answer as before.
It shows 154 mmHg
